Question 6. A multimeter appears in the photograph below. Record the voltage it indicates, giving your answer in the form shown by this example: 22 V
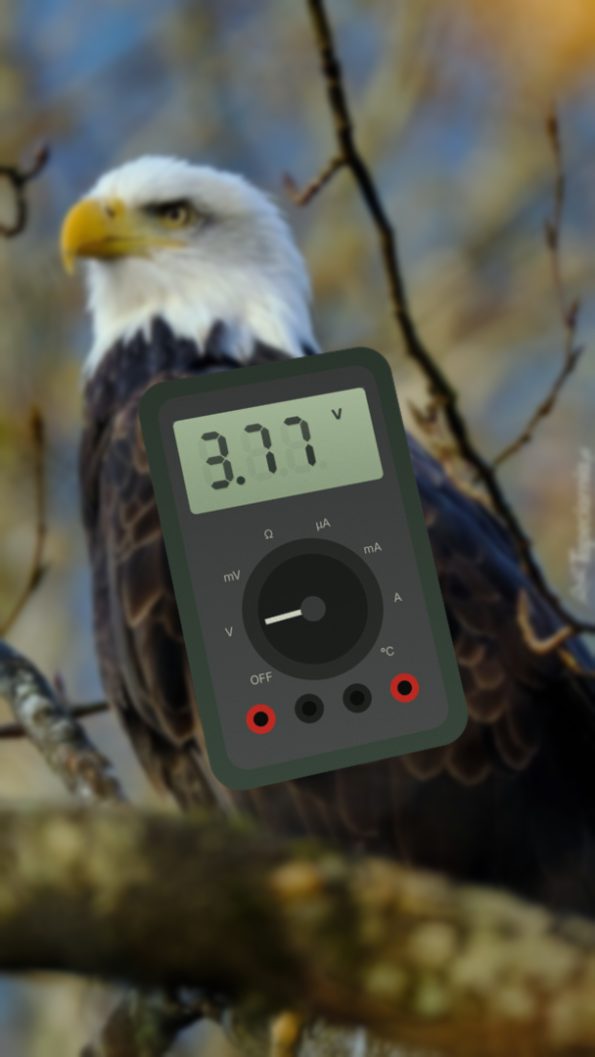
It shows 3.77 V
